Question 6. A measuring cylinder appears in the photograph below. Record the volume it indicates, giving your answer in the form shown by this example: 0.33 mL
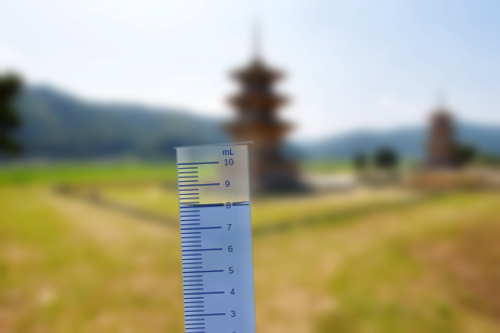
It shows 8 mL
